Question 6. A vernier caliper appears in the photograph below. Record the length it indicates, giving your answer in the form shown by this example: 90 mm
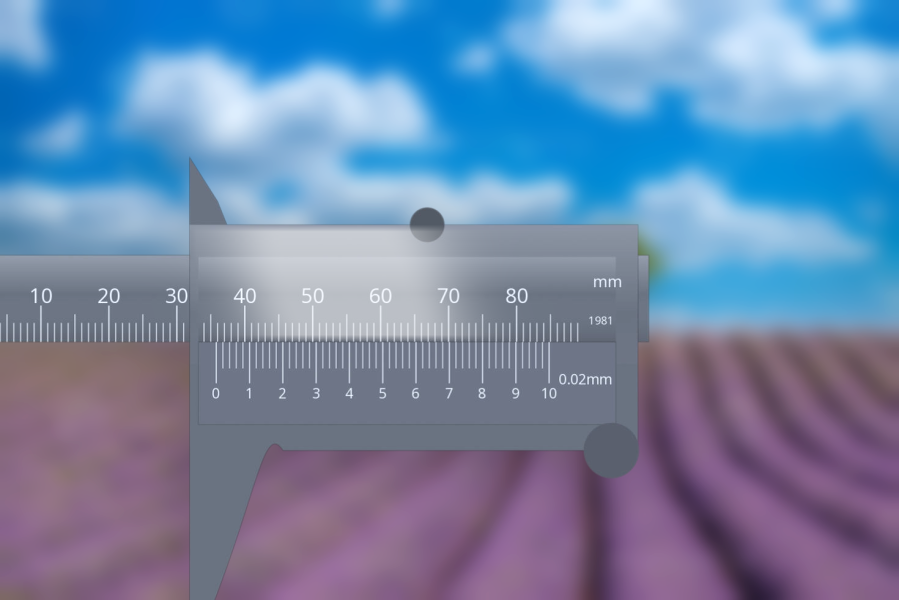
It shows 35.8 mm
